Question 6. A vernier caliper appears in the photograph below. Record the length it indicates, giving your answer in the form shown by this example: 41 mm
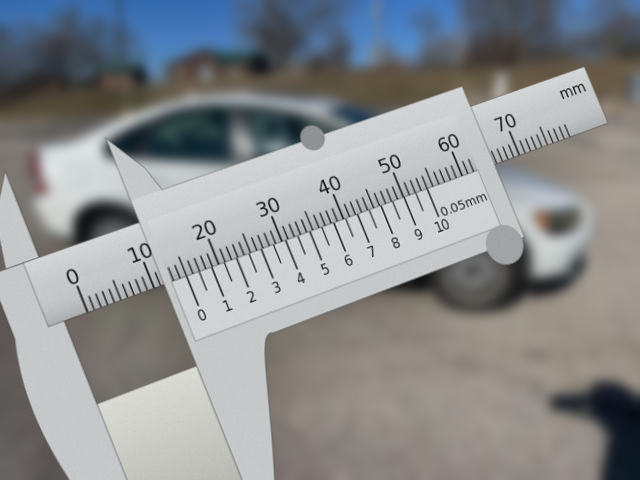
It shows 15.0 mm
